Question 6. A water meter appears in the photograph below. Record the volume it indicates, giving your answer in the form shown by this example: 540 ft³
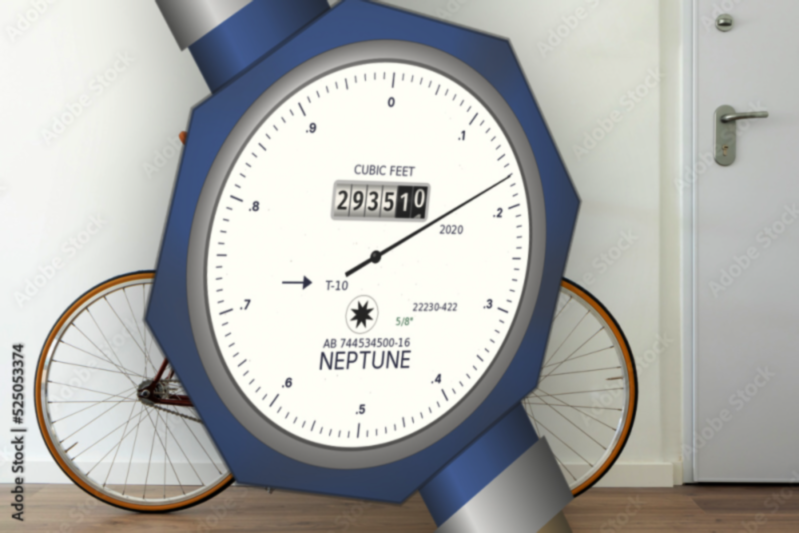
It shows 293510.17 ft³
